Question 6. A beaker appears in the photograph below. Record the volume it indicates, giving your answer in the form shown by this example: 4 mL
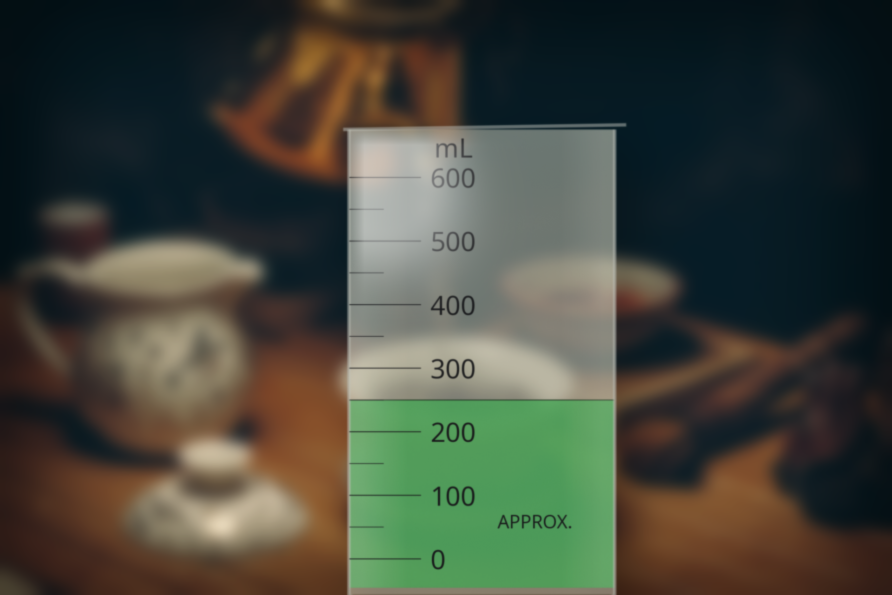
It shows 250 mL
